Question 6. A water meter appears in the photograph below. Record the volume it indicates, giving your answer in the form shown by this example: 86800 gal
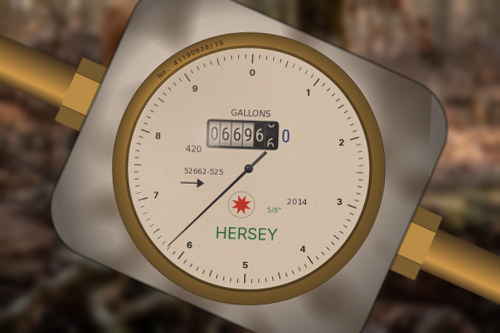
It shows 669656.2 gal
